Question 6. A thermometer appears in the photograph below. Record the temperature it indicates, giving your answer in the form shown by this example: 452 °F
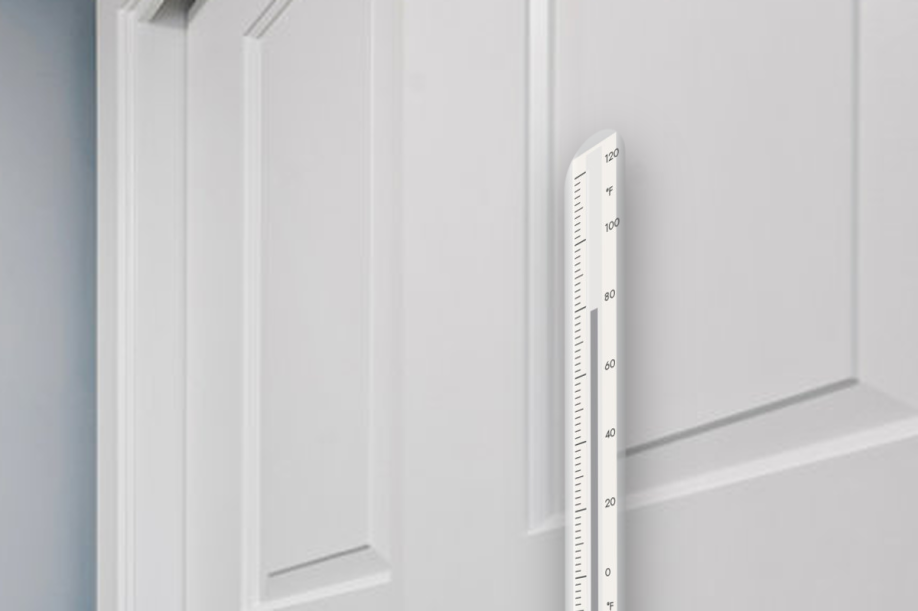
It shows 78 °F
